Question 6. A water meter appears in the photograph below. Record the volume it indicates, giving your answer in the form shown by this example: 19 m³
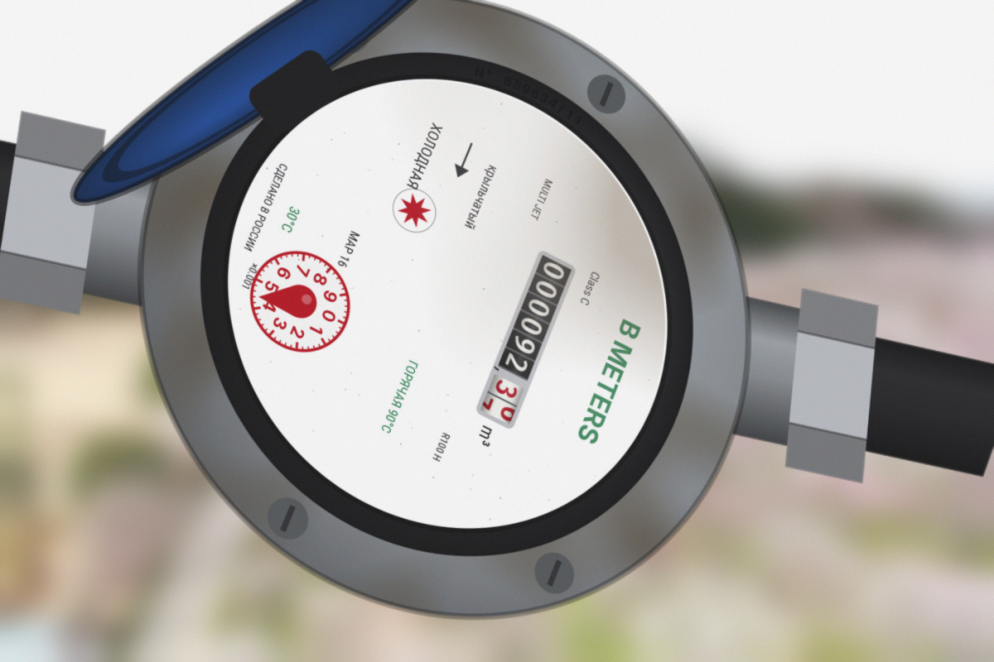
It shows 92.364 m³
